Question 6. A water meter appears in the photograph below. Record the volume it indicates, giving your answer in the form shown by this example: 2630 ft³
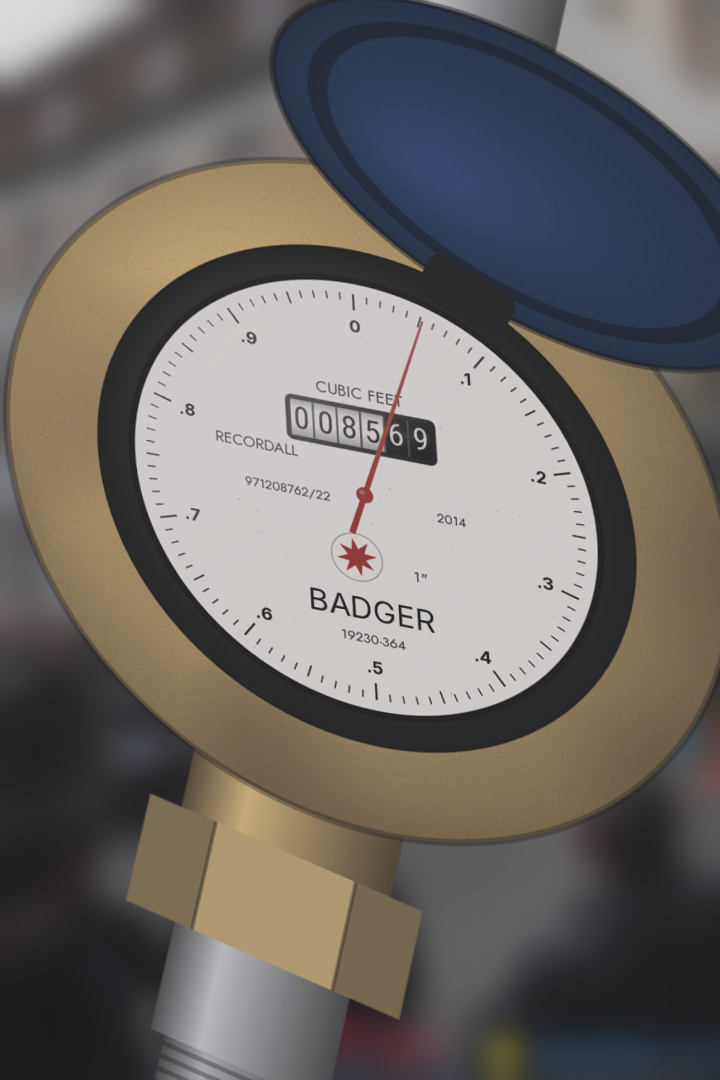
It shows 8569.05 ft³
